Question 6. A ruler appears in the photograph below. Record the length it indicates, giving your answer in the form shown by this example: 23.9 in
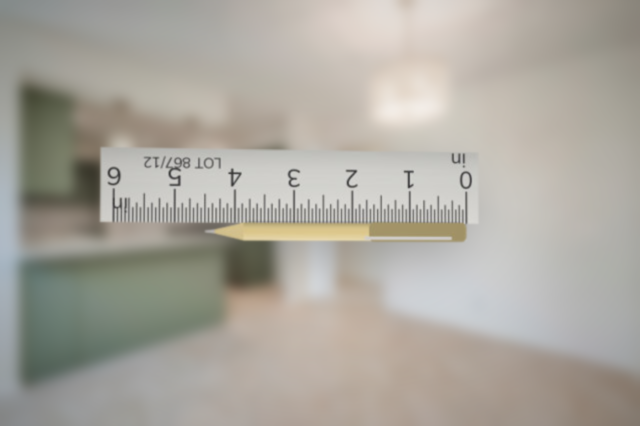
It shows 4.5 in
